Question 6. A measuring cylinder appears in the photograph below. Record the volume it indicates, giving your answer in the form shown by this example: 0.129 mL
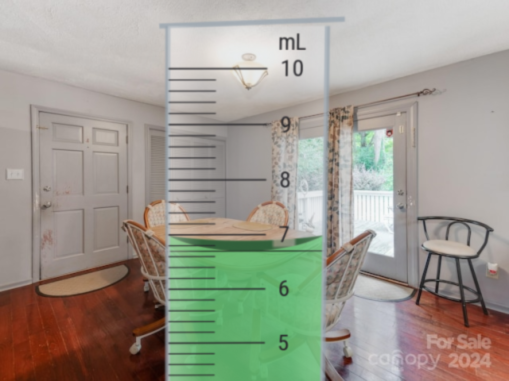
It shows 6.7 mL
